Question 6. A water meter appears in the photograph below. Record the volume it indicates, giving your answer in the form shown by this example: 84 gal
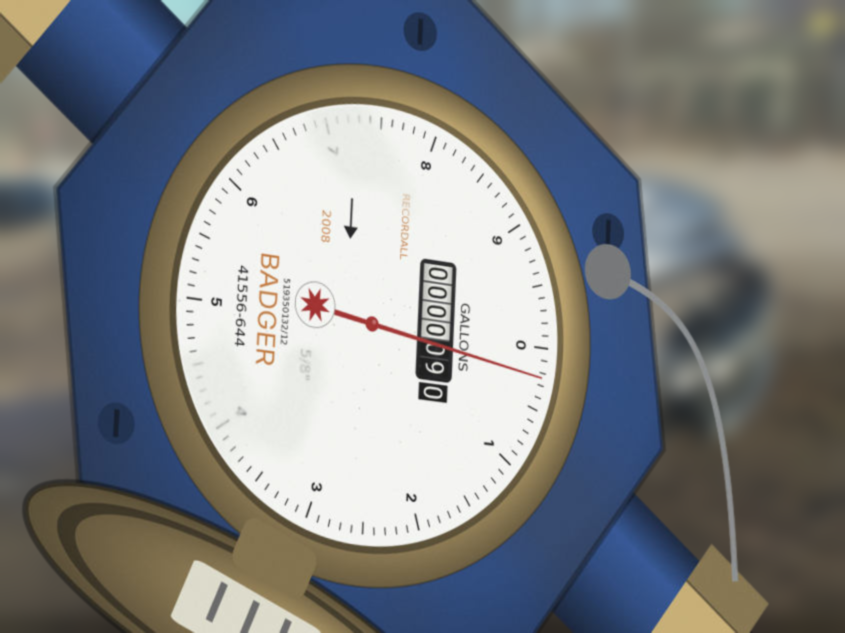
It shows 90.2 gal
